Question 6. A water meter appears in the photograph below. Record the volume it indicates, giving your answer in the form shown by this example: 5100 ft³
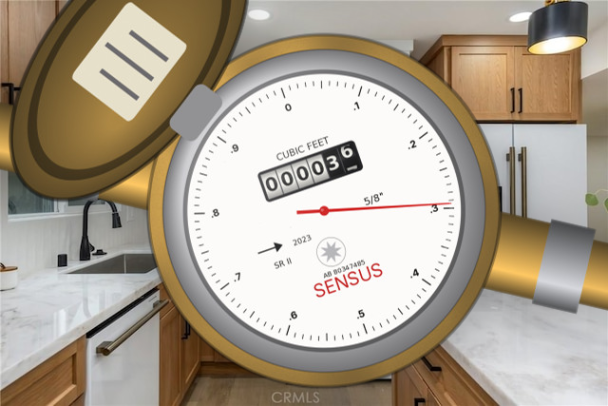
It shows 36.29 ft³
